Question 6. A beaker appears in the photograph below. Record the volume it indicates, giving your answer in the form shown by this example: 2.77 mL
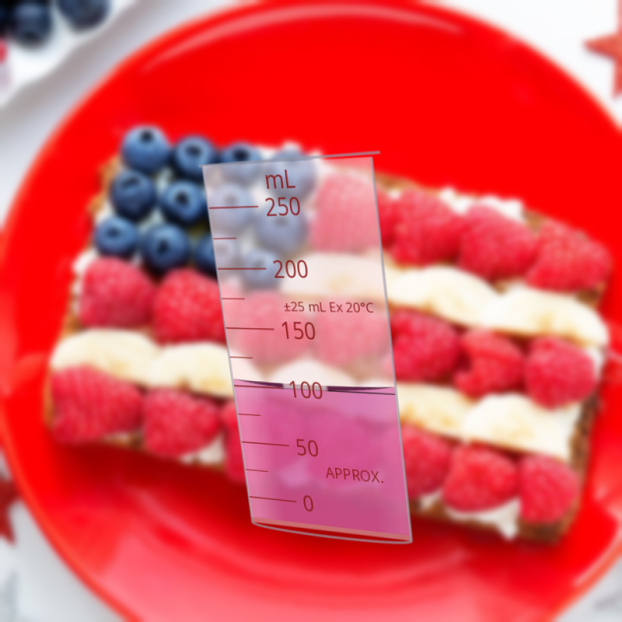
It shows 100 mL
